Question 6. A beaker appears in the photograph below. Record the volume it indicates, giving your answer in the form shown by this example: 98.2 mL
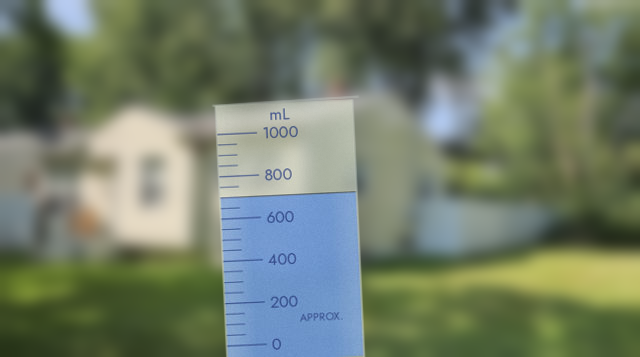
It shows 700 mL
